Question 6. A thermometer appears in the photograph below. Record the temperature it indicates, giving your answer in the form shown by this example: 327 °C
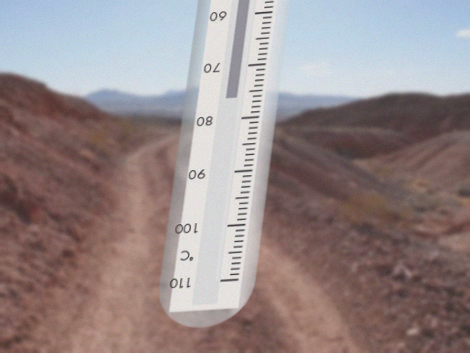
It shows 76 °C
